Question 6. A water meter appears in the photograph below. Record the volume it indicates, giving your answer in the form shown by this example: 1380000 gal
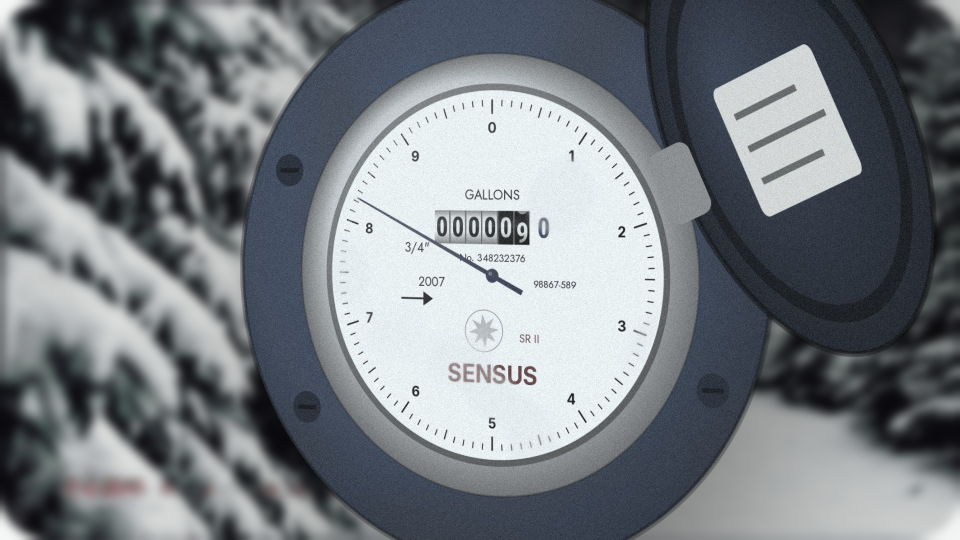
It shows 88.2 gal
